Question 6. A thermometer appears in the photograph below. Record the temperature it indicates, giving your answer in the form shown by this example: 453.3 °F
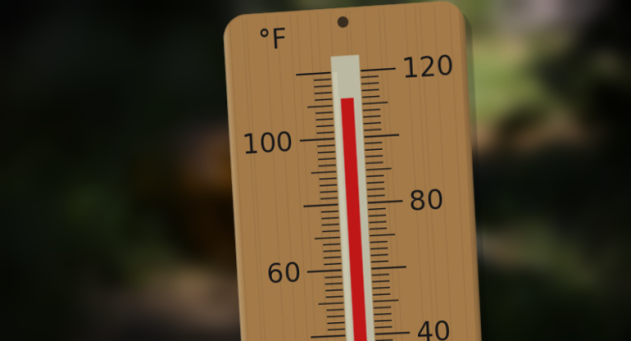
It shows 112 °F
